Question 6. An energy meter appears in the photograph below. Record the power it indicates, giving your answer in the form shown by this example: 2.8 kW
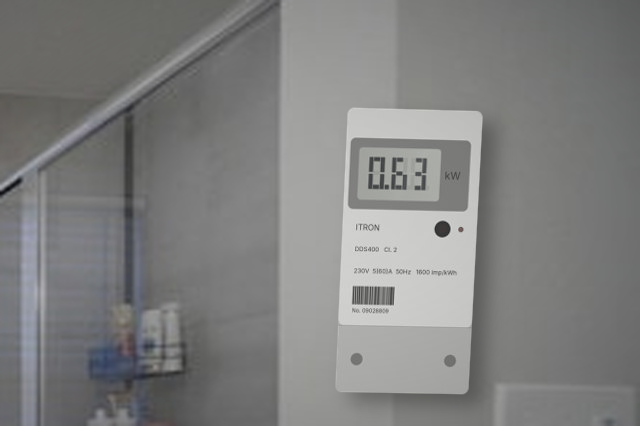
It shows 0.63 kW
